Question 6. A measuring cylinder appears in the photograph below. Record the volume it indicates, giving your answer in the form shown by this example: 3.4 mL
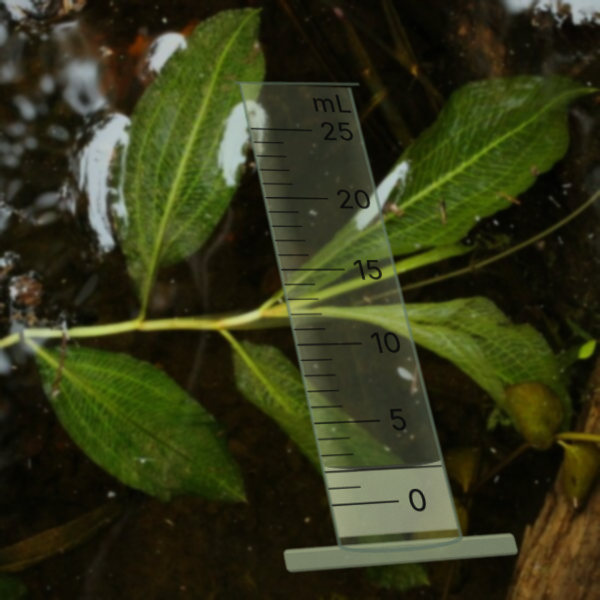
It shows 2 mL
